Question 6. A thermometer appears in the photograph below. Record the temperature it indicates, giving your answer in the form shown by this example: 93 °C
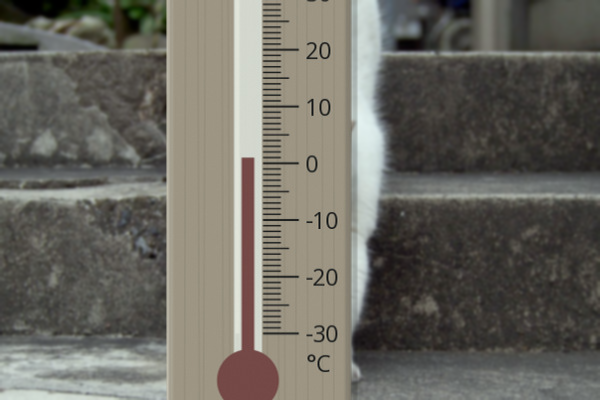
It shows 1 °C
